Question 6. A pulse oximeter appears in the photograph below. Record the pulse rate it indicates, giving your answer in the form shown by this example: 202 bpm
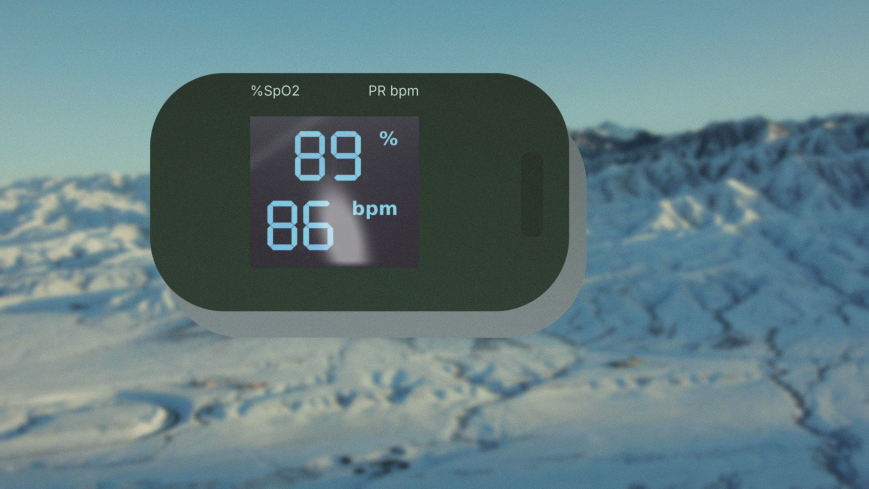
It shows 86 bpm
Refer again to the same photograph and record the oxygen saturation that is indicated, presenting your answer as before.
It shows 89 %
